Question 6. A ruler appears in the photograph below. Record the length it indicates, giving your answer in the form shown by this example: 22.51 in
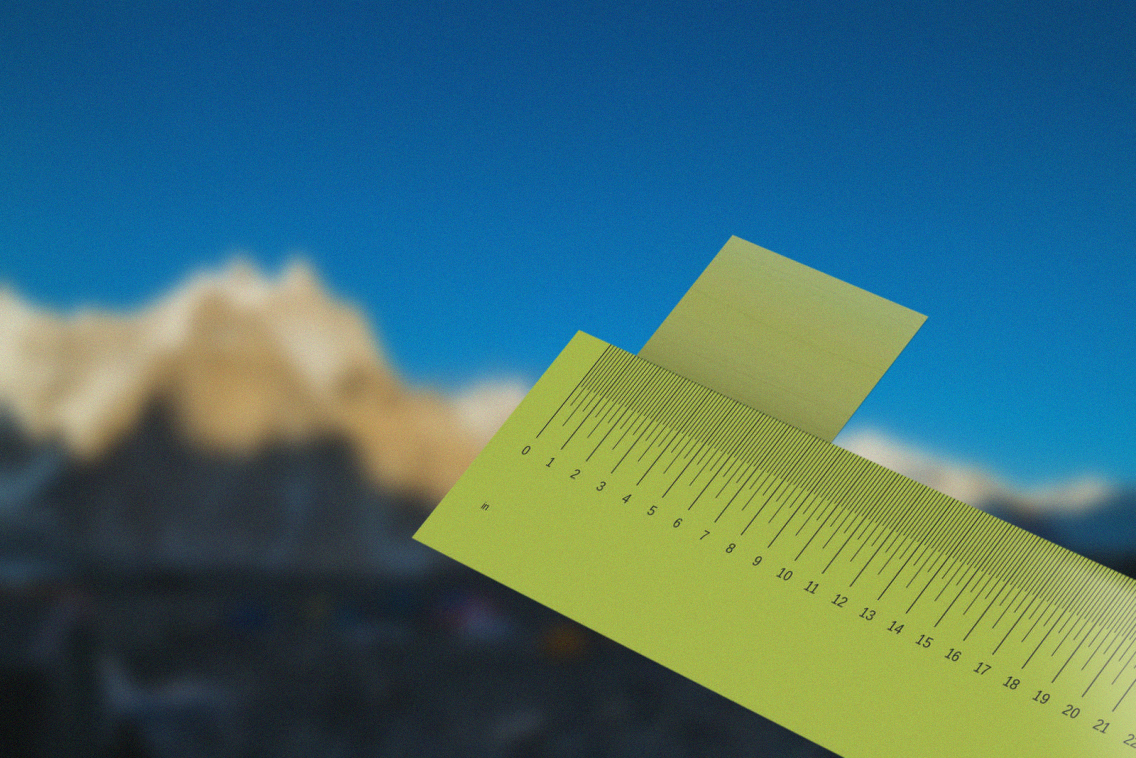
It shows 7.5 in
